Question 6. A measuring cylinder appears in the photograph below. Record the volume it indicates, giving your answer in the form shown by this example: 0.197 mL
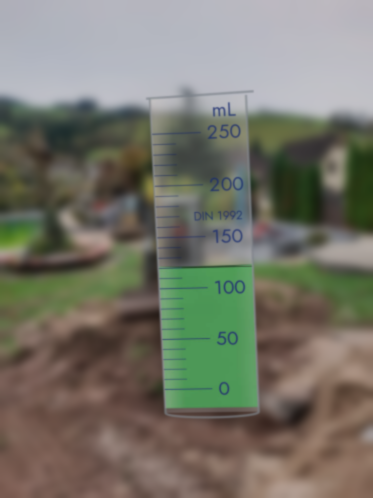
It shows 120 mL
